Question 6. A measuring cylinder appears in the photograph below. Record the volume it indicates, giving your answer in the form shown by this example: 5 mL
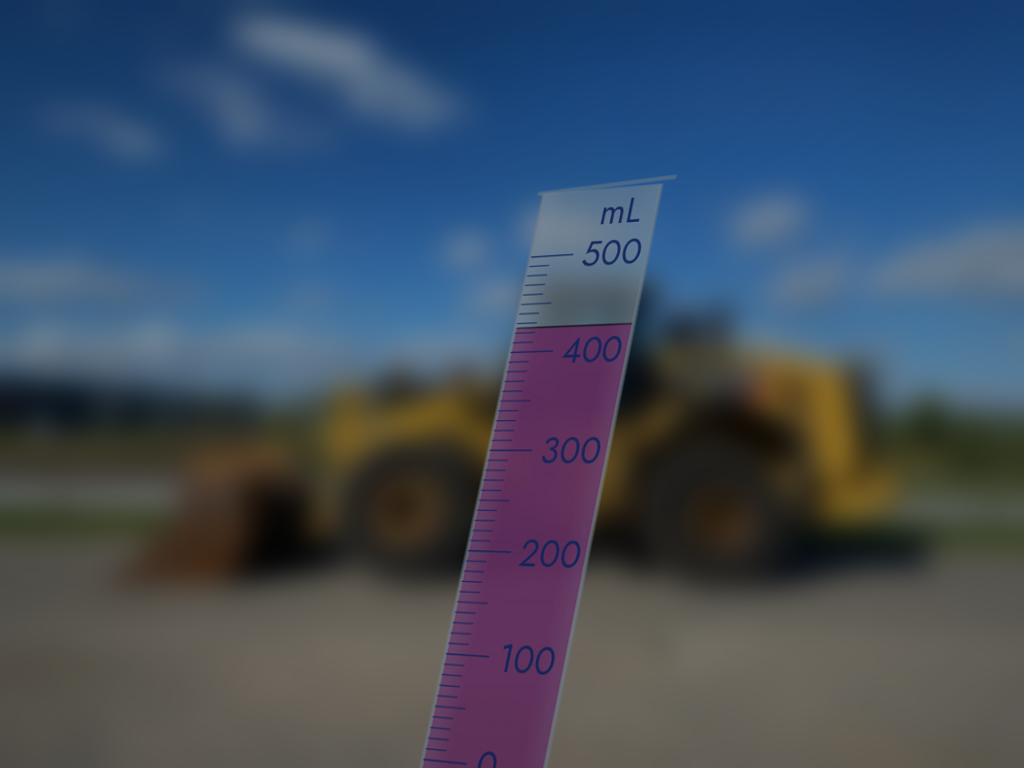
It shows 425 mL
